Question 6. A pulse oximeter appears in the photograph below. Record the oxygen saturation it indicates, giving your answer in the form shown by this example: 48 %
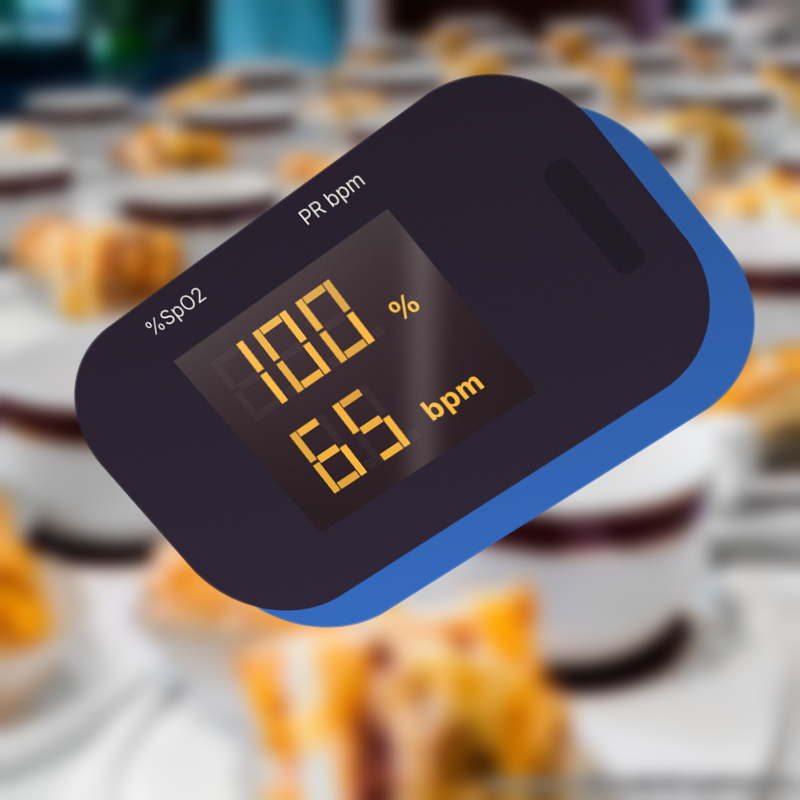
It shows 100 %
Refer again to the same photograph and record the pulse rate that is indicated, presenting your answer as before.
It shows 65 bpm
